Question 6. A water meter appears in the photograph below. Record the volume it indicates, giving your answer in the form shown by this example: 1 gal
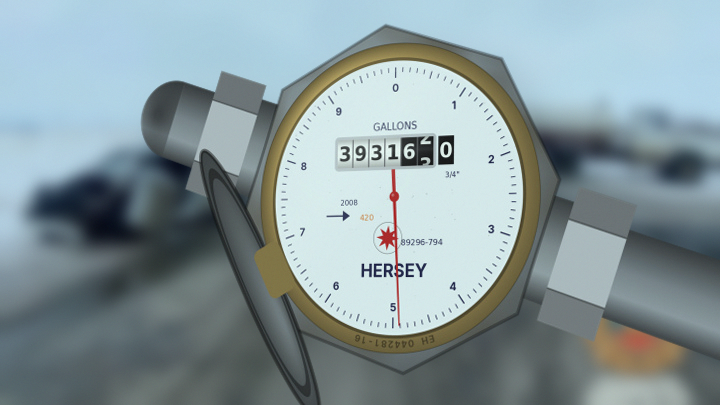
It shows 3931624.9 gal
